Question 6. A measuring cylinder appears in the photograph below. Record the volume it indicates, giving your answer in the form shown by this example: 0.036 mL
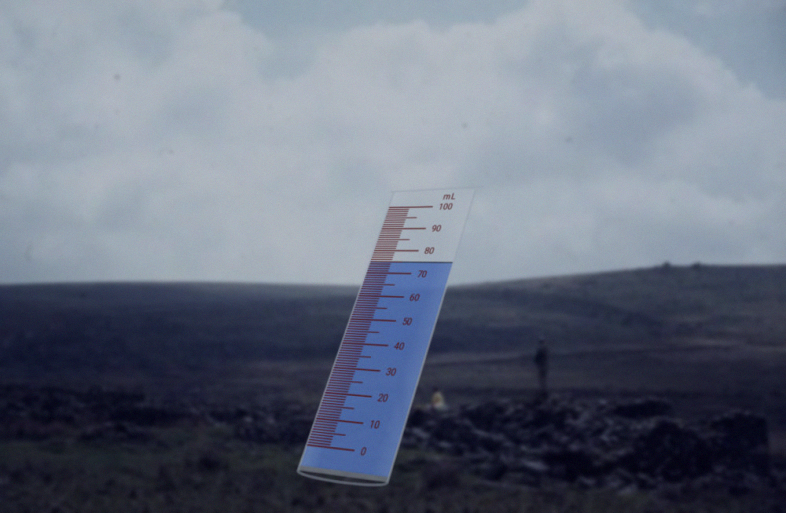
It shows 75 mL
